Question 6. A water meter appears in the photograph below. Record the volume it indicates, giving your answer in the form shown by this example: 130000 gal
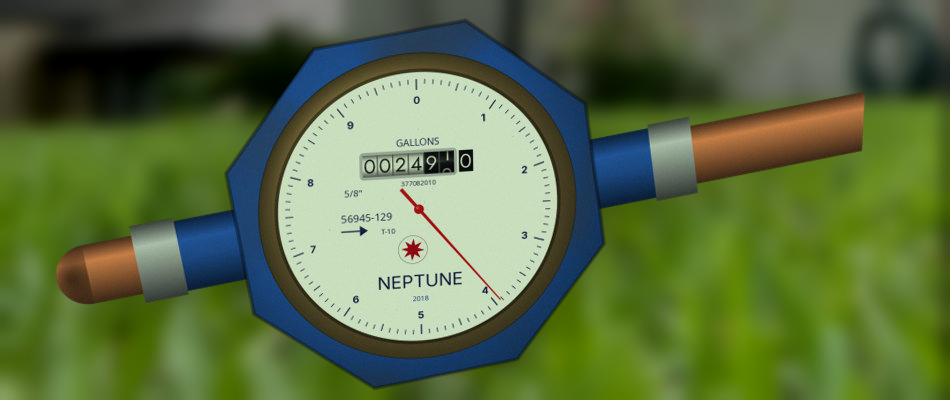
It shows 24913.9 gal
